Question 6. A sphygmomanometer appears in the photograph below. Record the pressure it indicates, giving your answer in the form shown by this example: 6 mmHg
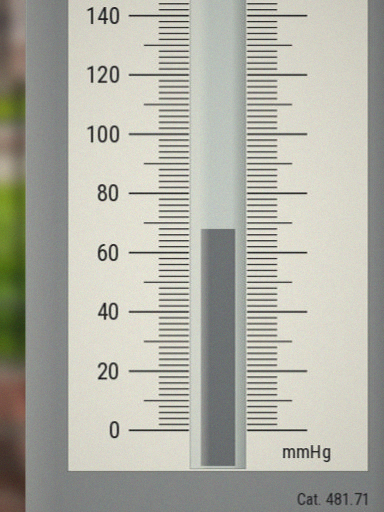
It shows 68 mmHg
